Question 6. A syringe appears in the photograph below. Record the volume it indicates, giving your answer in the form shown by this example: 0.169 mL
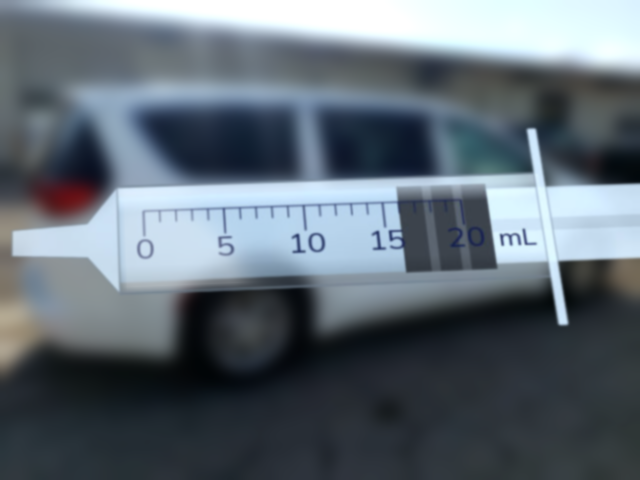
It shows 16 mL
